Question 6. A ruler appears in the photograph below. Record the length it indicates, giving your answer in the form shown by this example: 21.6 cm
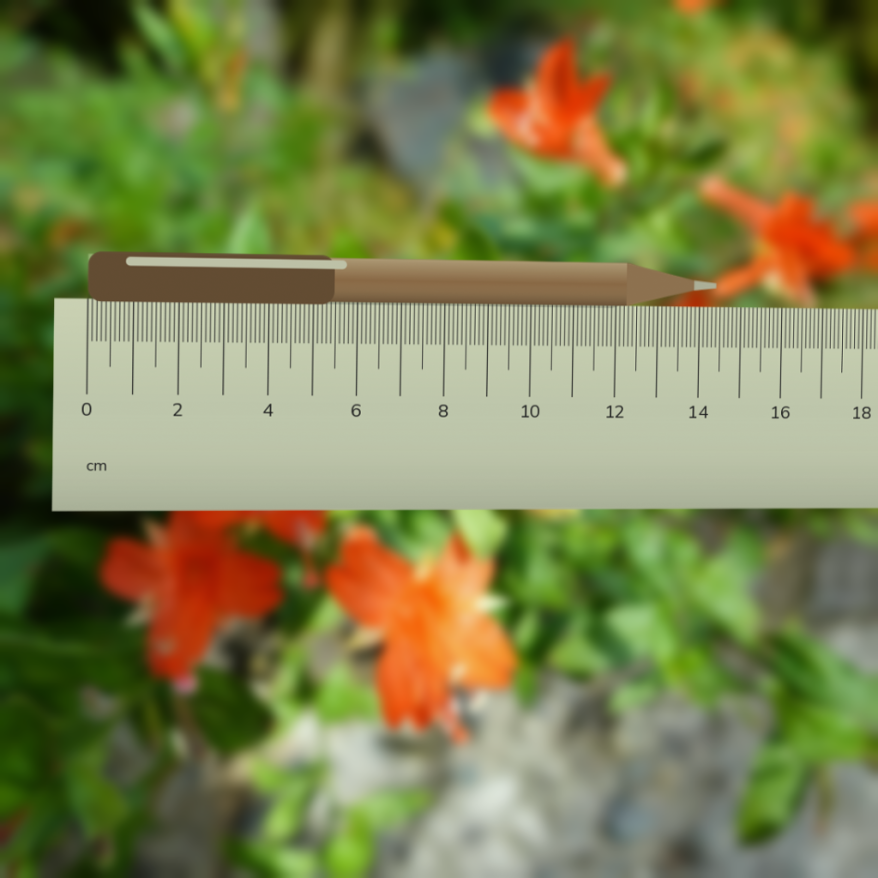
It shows 14.4 cm
